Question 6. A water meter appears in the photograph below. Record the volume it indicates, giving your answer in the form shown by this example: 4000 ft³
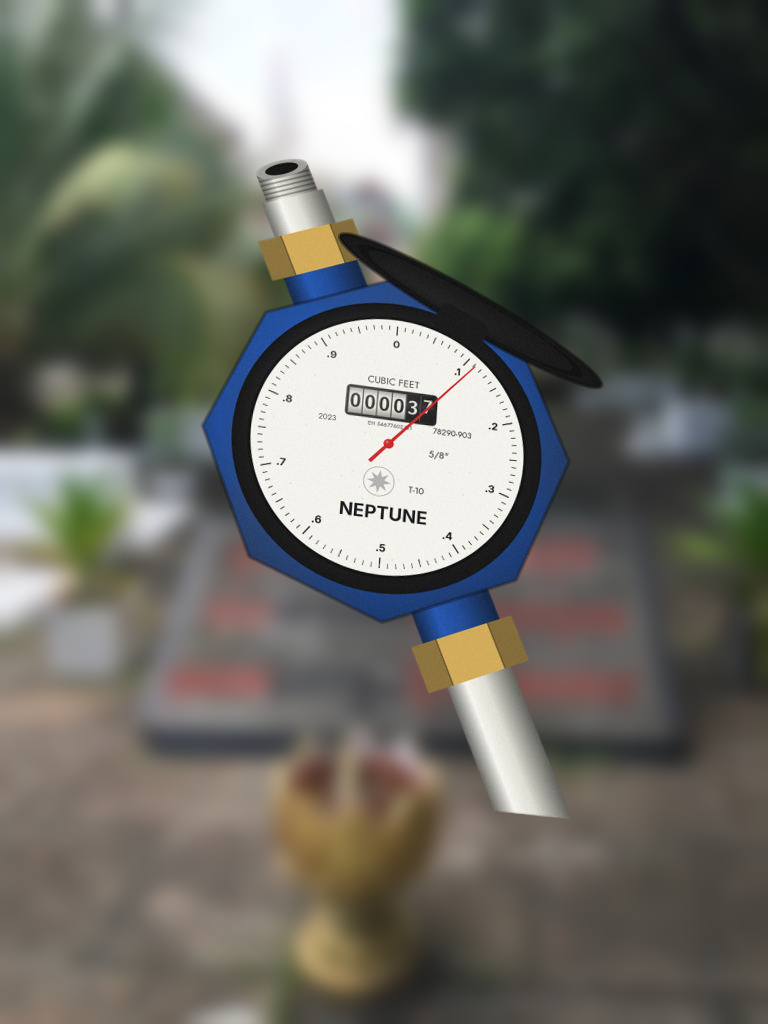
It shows 37.11 ft³
